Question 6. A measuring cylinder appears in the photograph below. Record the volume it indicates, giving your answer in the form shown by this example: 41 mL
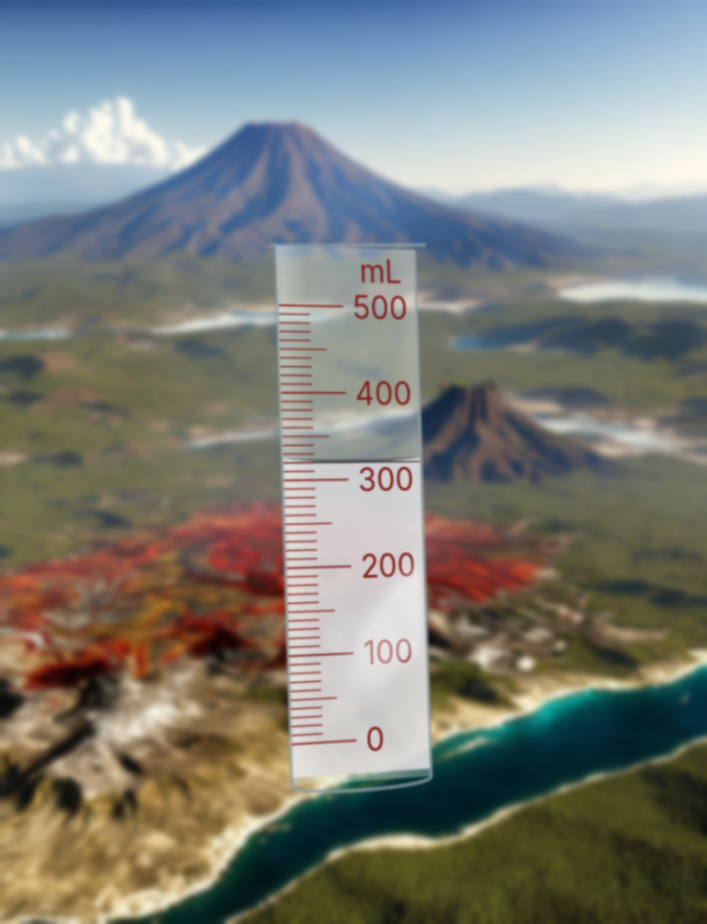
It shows 320 mL
